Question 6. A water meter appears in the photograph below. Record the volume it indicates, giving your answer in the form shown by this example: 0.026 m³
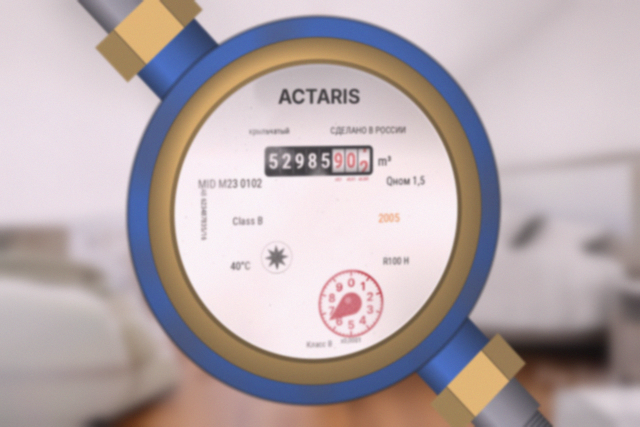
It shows 52985.9016 m³
